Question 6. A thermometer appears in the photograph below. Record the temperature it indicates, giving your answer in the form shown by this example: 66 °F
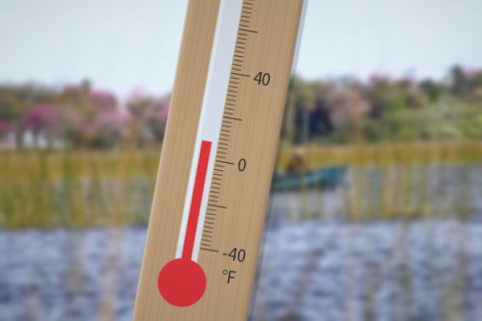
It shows 8 °F
